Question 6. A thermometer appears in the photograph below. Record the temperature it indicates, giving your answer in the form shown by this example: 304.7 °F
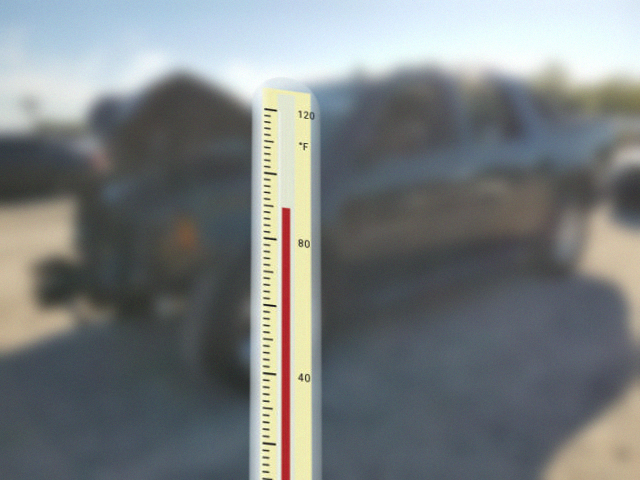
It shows 90 °F
